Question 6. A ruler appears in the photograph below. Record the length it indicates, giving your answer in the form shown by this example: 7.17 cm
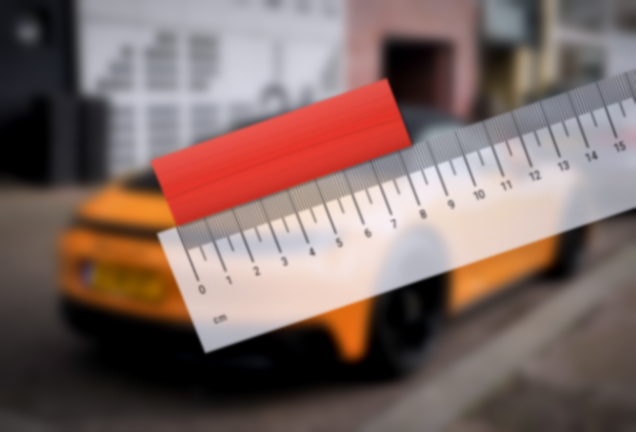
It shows 8.5 cm
